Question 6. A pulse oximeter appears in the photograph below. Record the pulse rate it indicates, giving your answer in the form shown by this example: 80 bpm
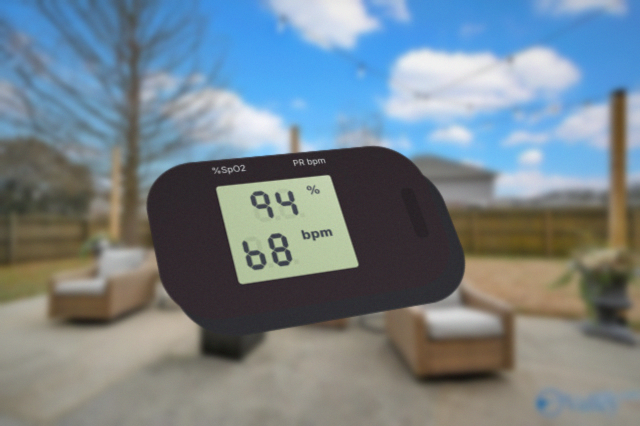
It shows 68 bpm
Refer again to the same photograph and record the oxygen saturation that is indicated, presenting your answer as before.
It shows 94 %
